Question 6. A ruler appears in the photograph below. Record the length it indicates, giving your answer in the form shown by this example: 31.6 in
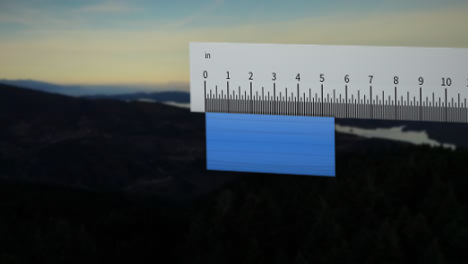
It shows 5.5 in
